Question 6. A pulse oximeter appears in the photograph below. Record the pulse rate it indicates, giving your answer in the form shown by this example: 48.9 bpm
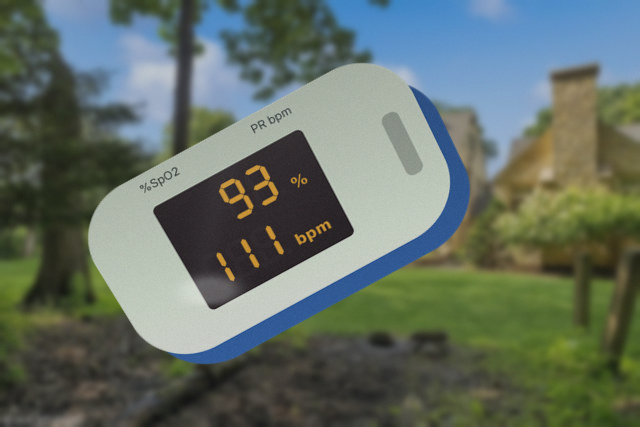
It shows 111 bpm
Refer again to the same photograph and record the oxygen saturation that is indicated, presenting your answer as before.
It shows 93 %
